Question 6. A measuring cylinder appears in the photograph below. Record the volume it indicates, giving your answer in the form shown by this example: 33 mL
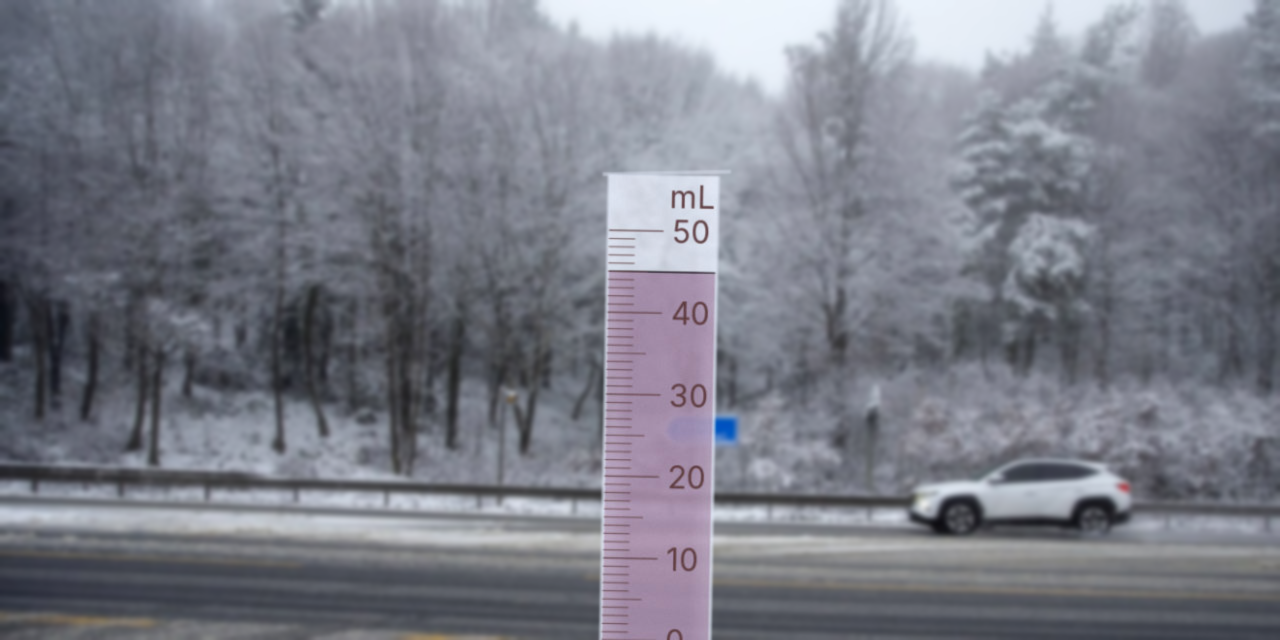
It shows 45 mL
